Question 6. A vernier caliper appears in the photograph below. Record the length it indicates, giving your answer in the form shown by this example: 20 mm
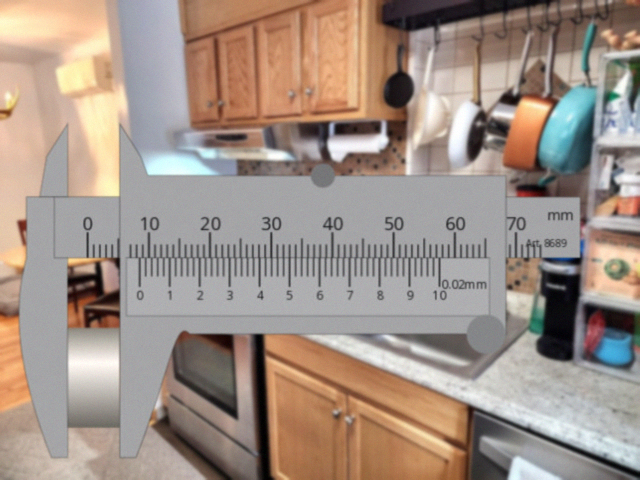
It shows 8.5 mm
